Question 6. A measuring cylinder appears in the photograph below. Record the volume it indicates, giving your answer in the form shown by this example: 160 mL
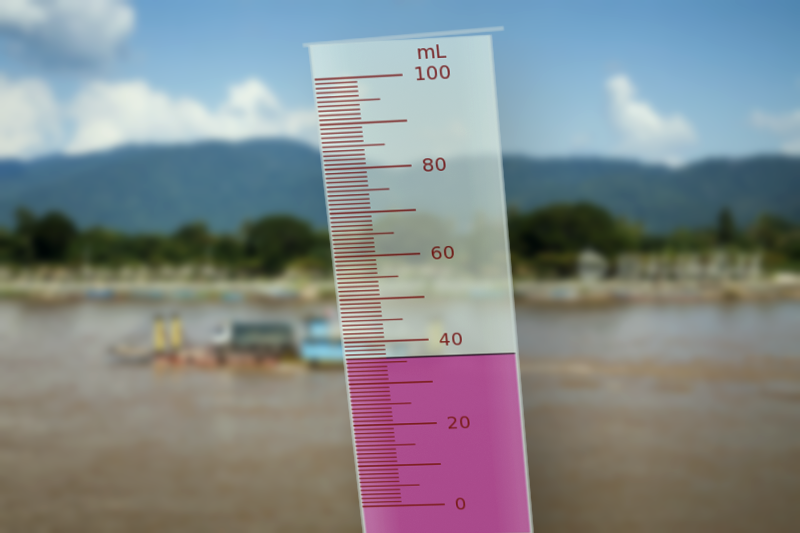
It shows 36 mL
